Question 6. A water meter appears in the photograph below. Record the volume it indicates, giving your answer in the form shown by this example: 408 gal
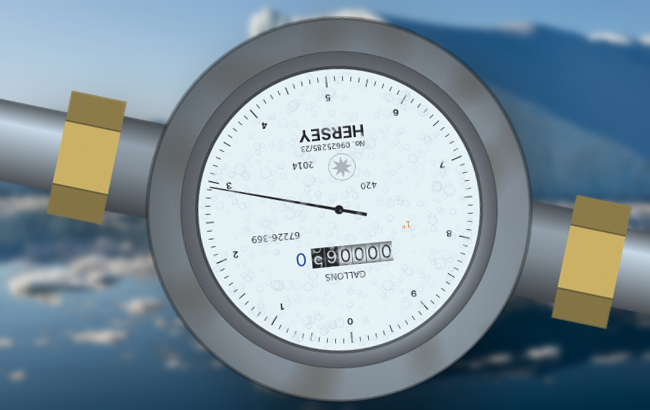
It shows 652.9 gal
